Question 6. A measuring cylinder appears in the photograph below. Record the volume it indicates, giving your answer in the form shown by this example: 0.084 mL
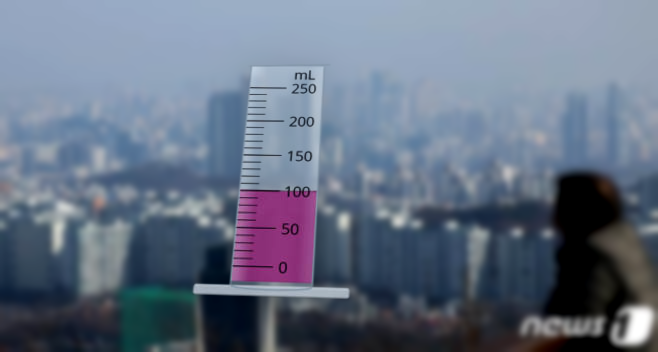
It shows 100 mL
